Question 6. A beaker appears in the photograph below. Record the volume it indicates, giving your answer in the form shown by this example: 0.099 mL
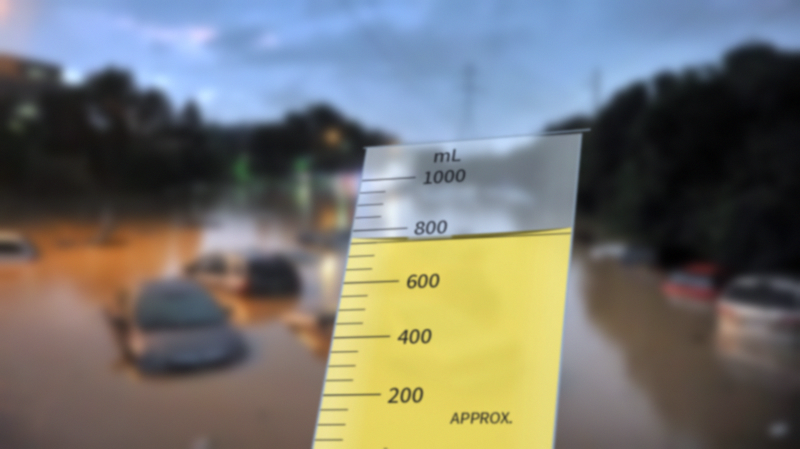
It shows 750 mL
